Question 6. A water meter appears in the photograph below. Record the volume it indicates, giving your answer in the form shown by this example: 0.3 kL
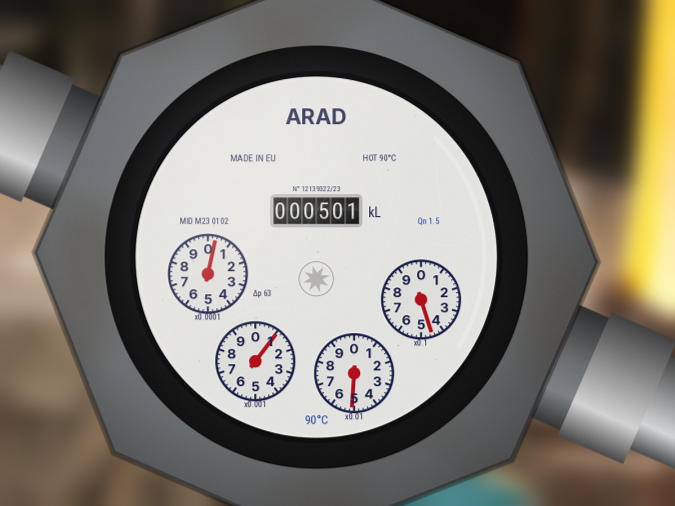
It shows 501.4510 kL
